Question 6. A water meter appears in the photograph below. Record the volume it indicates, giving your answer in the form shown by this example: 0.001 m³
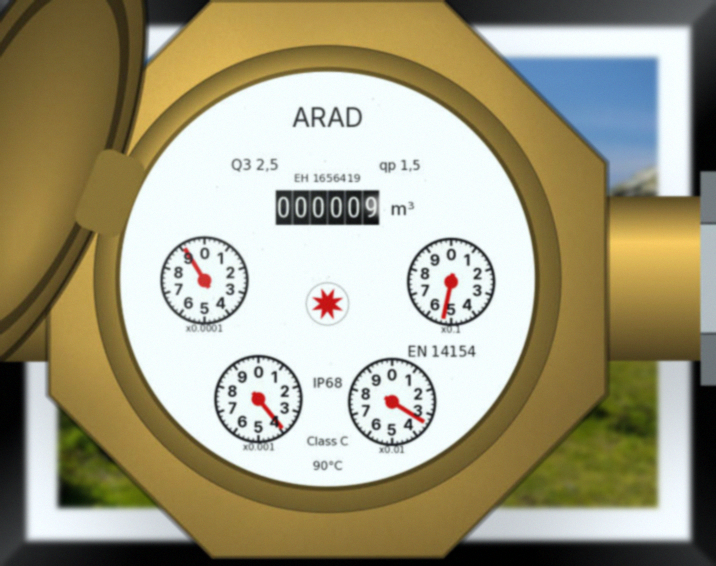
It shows 9.5339 m³
